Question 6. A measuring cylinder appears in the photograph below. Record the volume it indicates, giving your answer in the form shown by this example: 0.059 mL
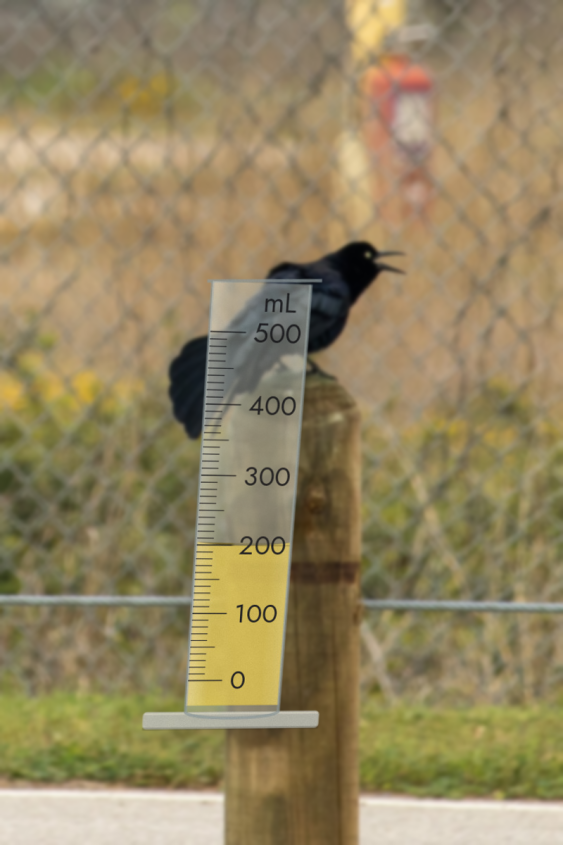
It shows 200 mL
